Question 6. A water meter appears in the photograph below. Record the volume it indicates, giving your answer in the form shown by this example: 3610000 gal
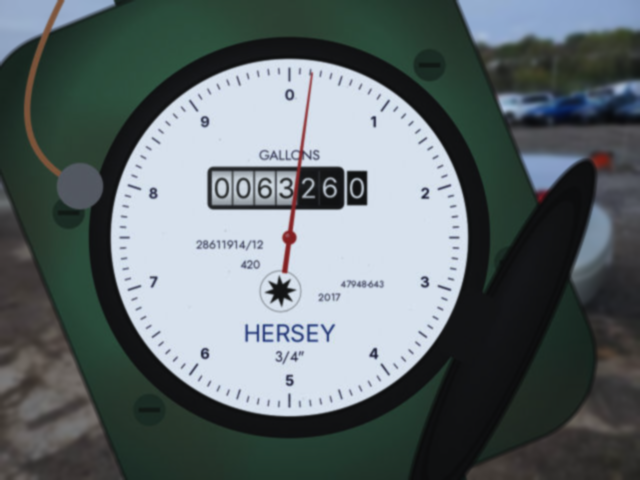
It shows 63260.2 gal
